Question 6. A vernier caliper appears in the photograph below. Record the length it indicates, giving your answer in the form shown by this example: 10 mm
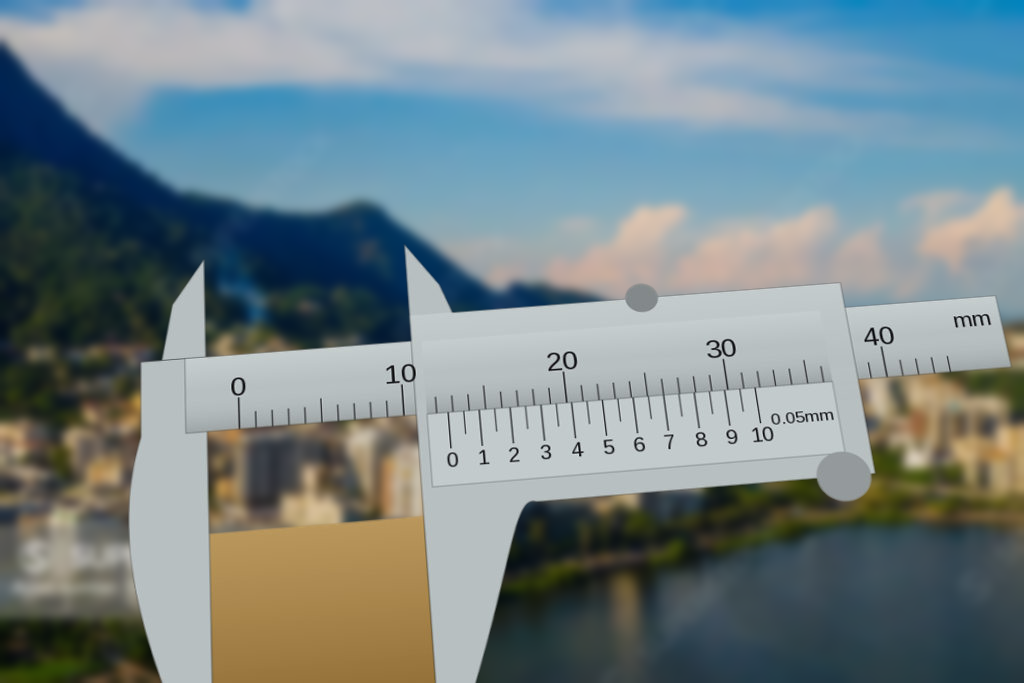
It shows 12.7 mm
